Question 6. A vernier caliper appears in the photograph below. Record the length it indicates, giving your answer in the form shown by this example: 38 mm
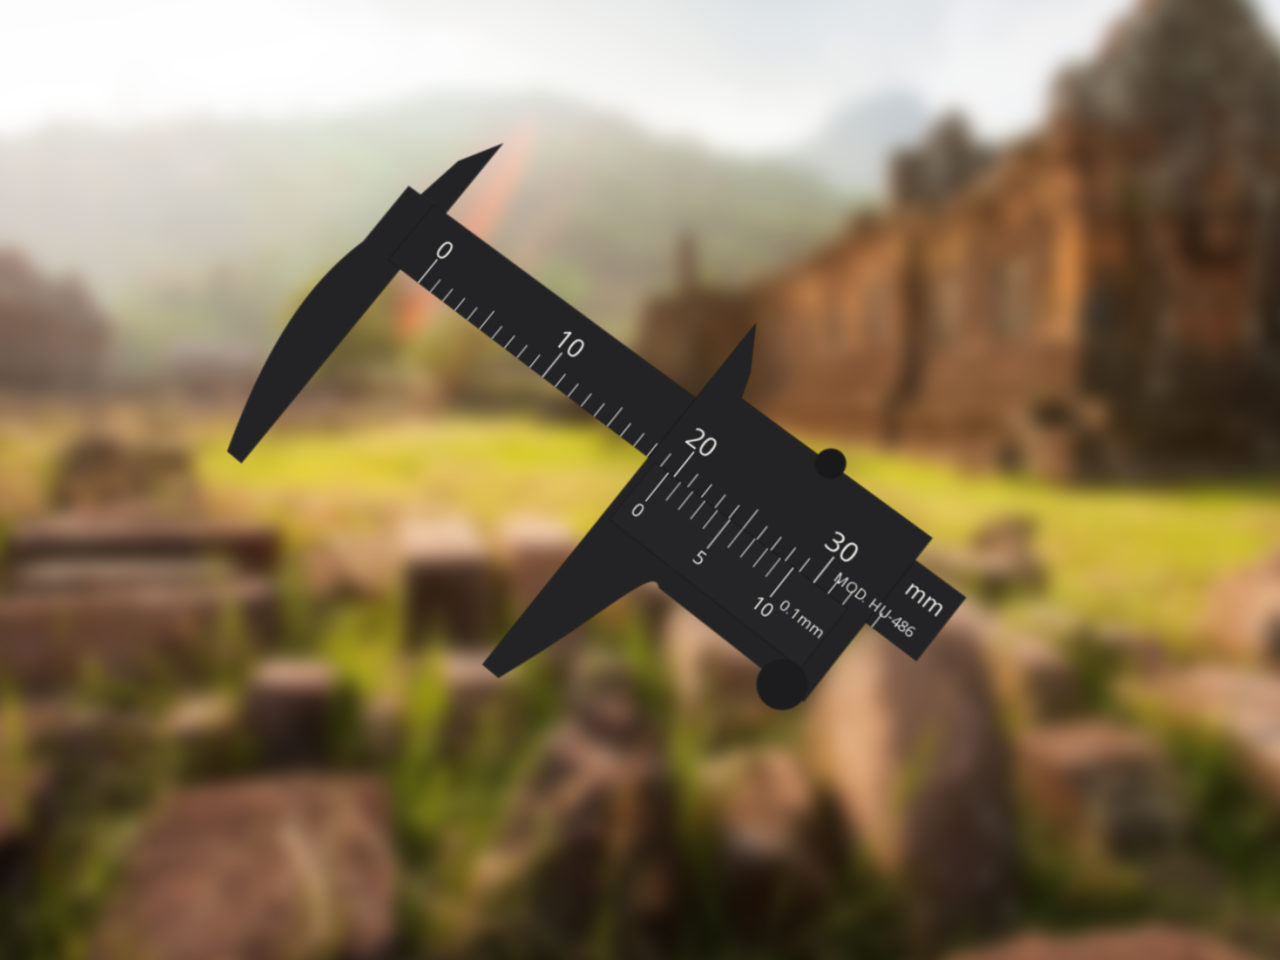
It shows 19.6 mm
